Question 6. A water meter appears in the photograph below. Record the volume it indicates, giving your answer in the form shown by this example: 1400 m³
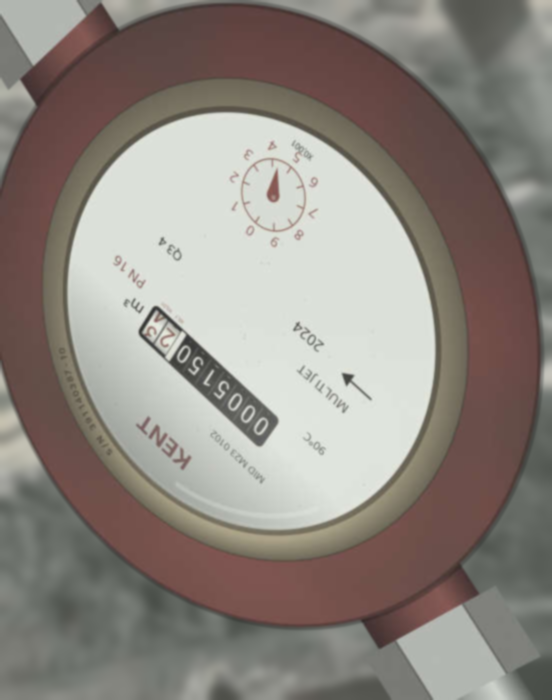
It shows 5150.234 m³
